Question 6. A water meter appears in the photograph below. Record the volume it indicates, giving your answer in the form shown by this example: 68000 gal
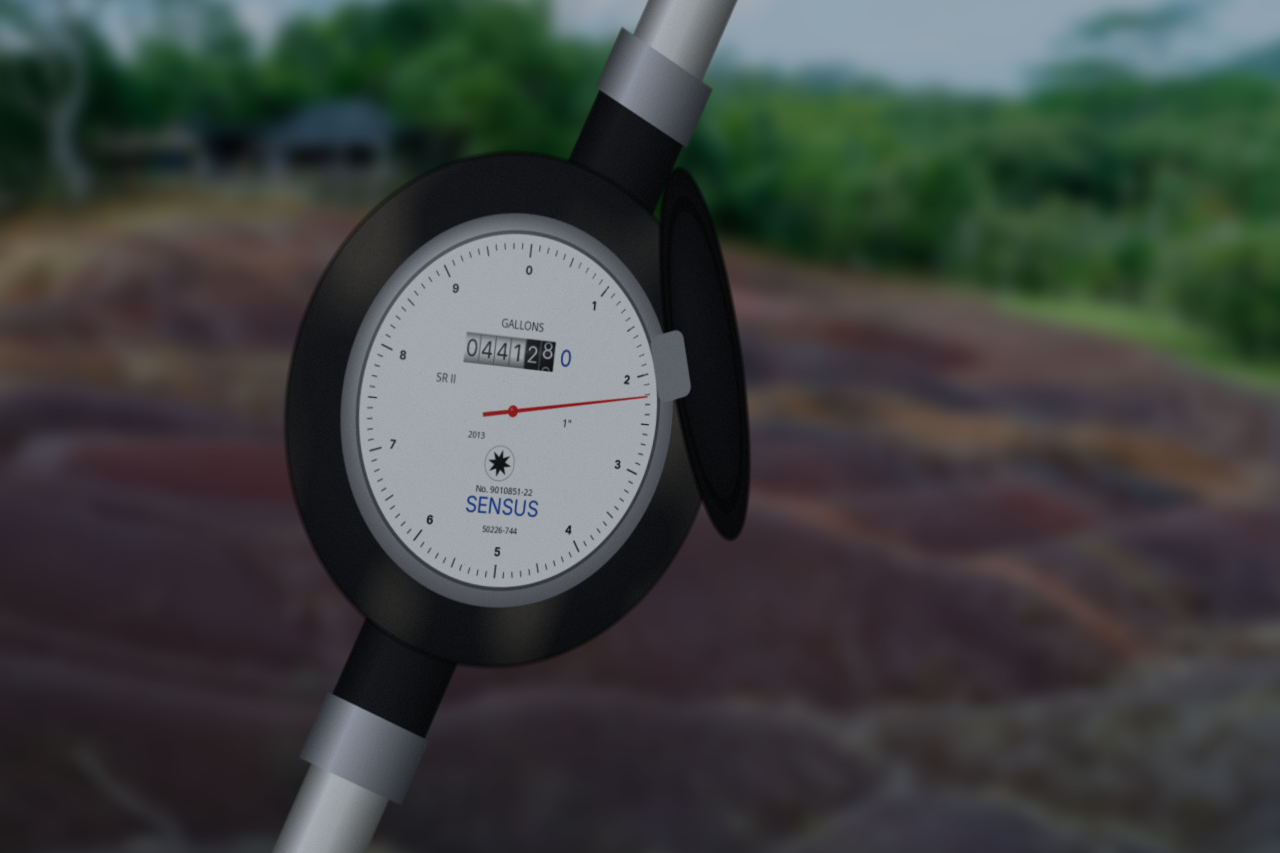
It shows 441282.2 gal
